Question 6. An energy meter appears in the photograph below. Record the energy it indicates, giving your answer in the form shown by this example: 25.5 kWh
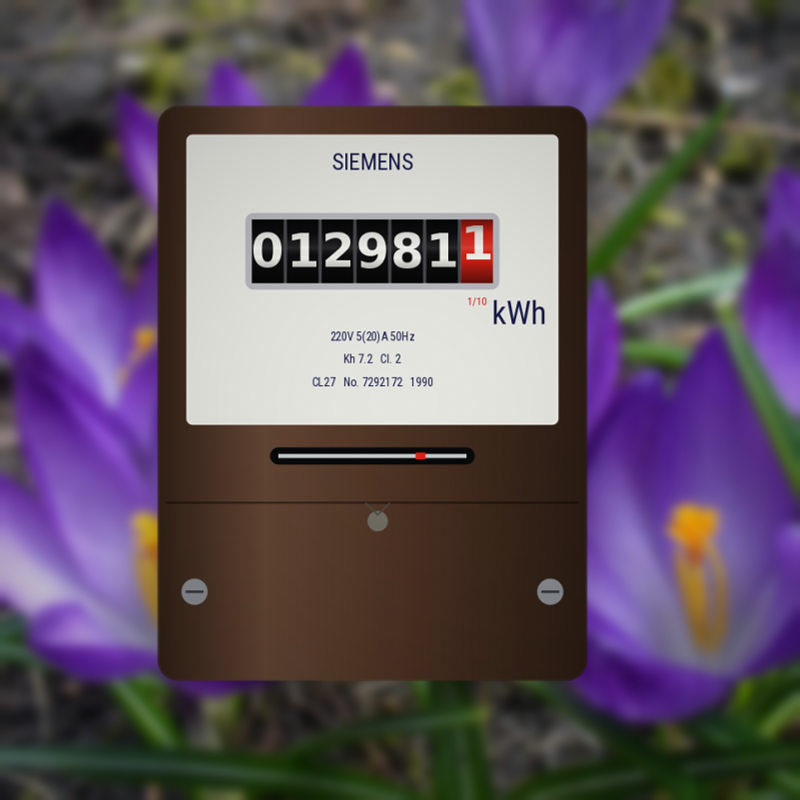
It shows 12981.1 kWh
